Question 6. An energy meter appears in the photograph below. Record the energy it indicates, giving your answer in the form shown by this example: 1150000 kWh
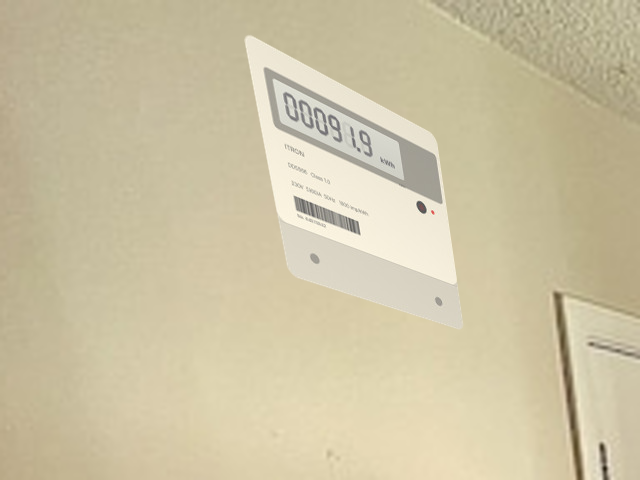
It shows 91.9 kWh
